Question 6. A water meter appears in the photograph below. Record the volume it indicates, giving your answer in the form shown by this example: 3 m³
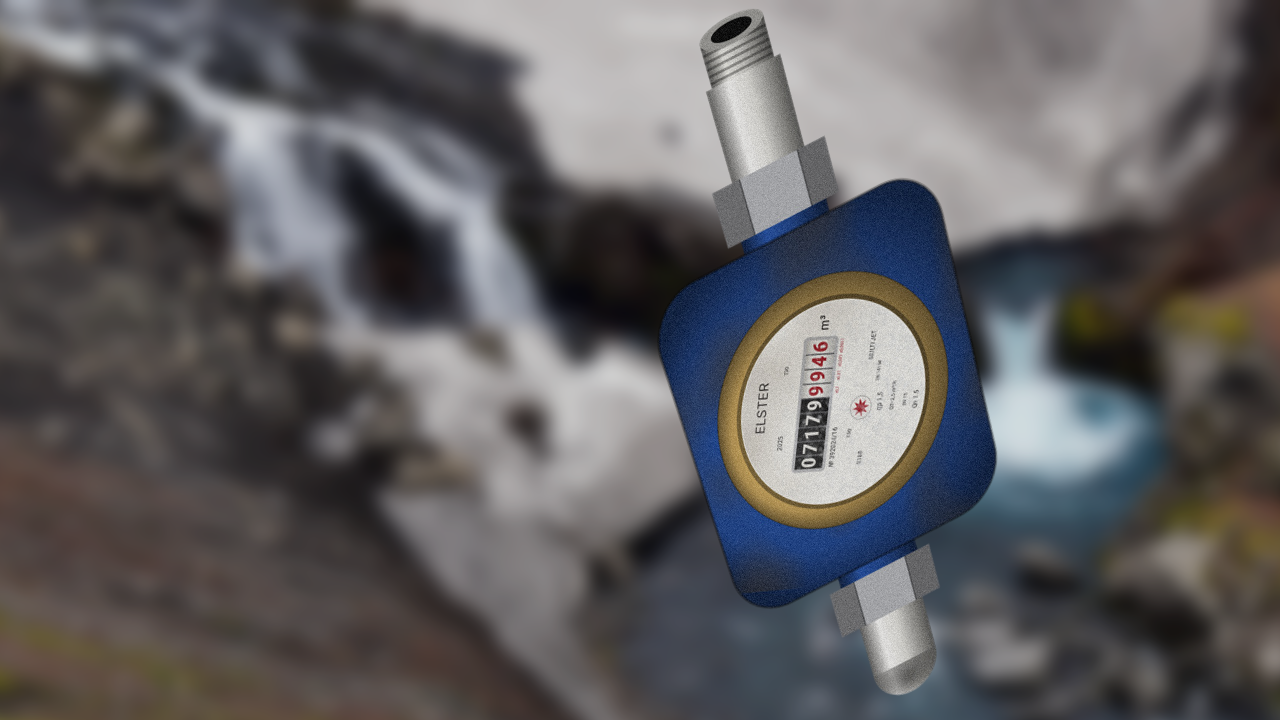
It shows 7179.9946 m³
